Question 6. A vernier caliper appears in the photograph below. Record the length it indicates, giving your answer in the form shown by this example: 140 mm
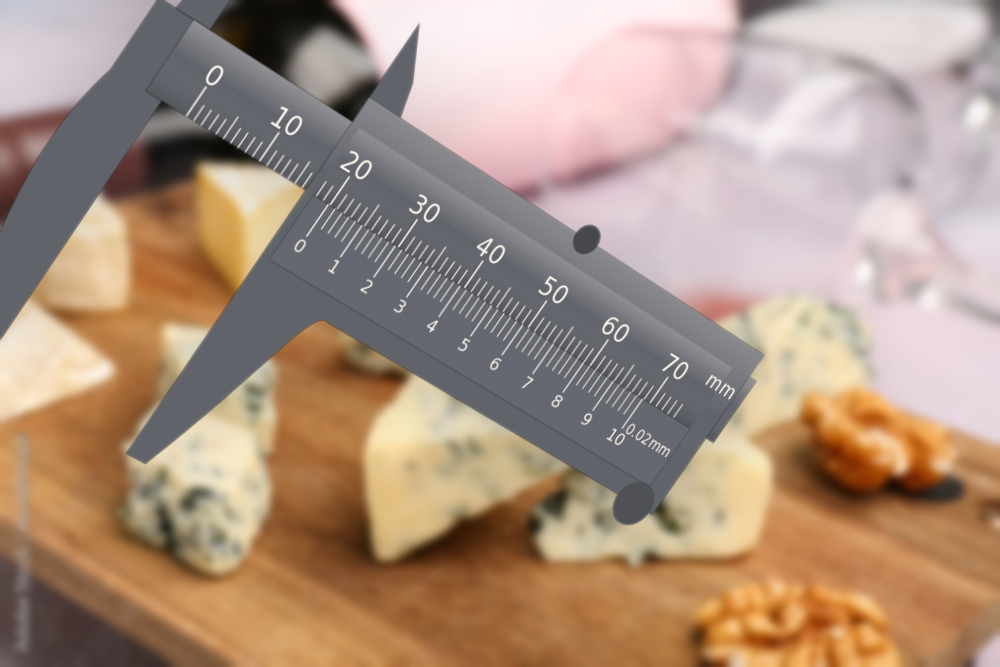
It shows 19.8 mm
